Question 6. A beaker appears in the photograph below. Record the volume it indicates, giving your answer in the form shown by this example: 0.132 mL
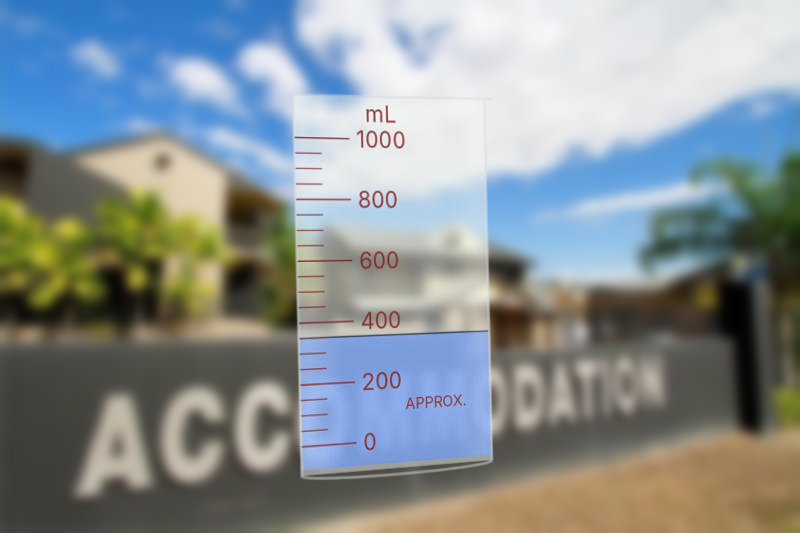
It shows 350 mL
